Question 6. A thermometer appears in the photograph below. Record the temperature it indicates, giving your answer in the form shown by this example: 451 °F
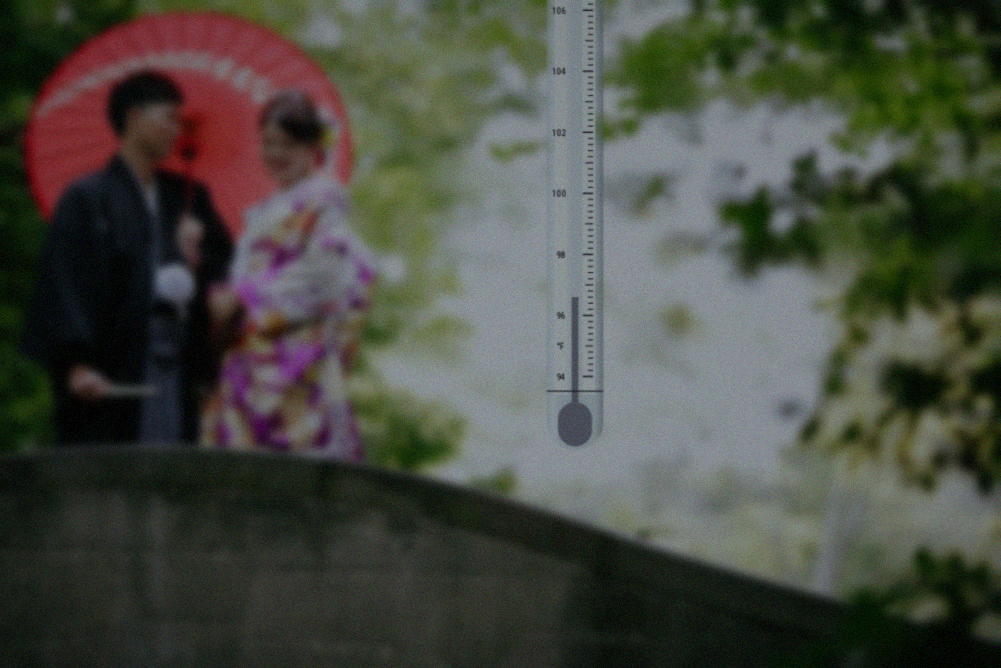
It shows 96.6 °F
